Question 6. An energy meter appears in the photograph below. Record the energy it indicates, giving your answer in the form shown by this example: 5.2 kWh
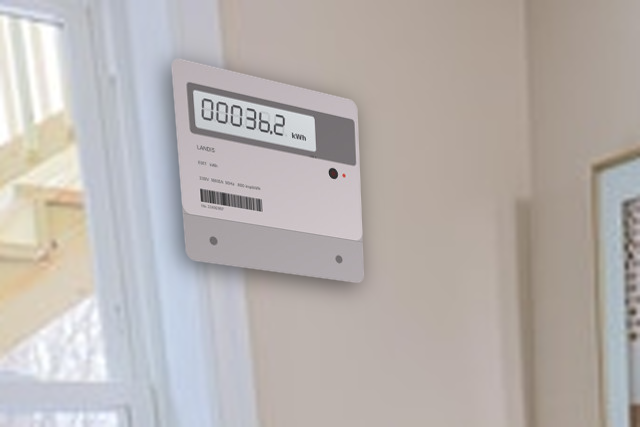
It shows 36.2 kWh
